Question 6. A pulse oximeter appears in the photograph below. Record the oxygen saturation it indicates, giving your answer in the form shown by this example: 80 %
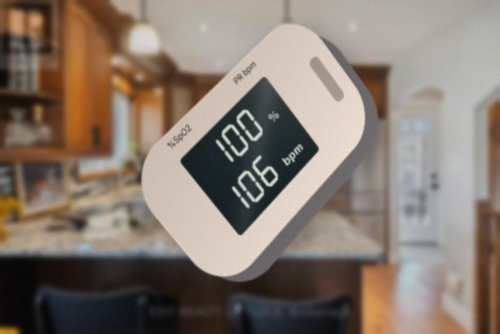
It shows 100 %
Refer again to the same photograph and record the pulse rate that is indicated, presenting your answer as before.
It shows 106 bpm
